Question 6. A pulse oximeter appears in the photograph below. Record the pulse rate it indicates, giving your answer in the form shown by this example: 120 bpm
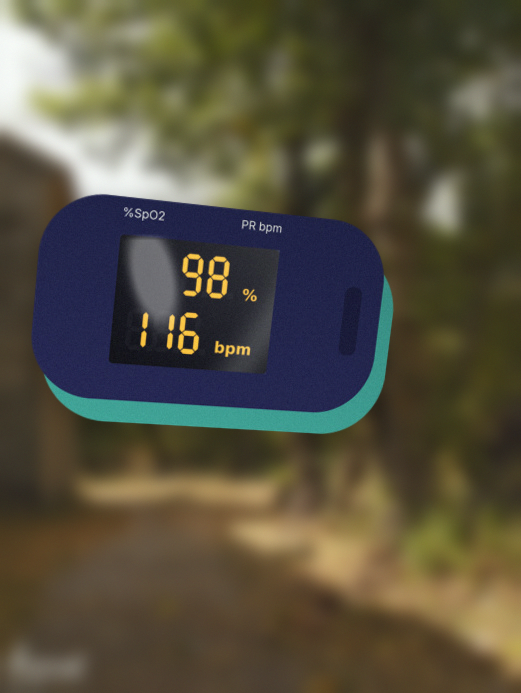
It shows 116 bpm
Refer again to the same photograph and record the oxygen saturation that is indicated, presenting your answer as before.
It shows 98 %
